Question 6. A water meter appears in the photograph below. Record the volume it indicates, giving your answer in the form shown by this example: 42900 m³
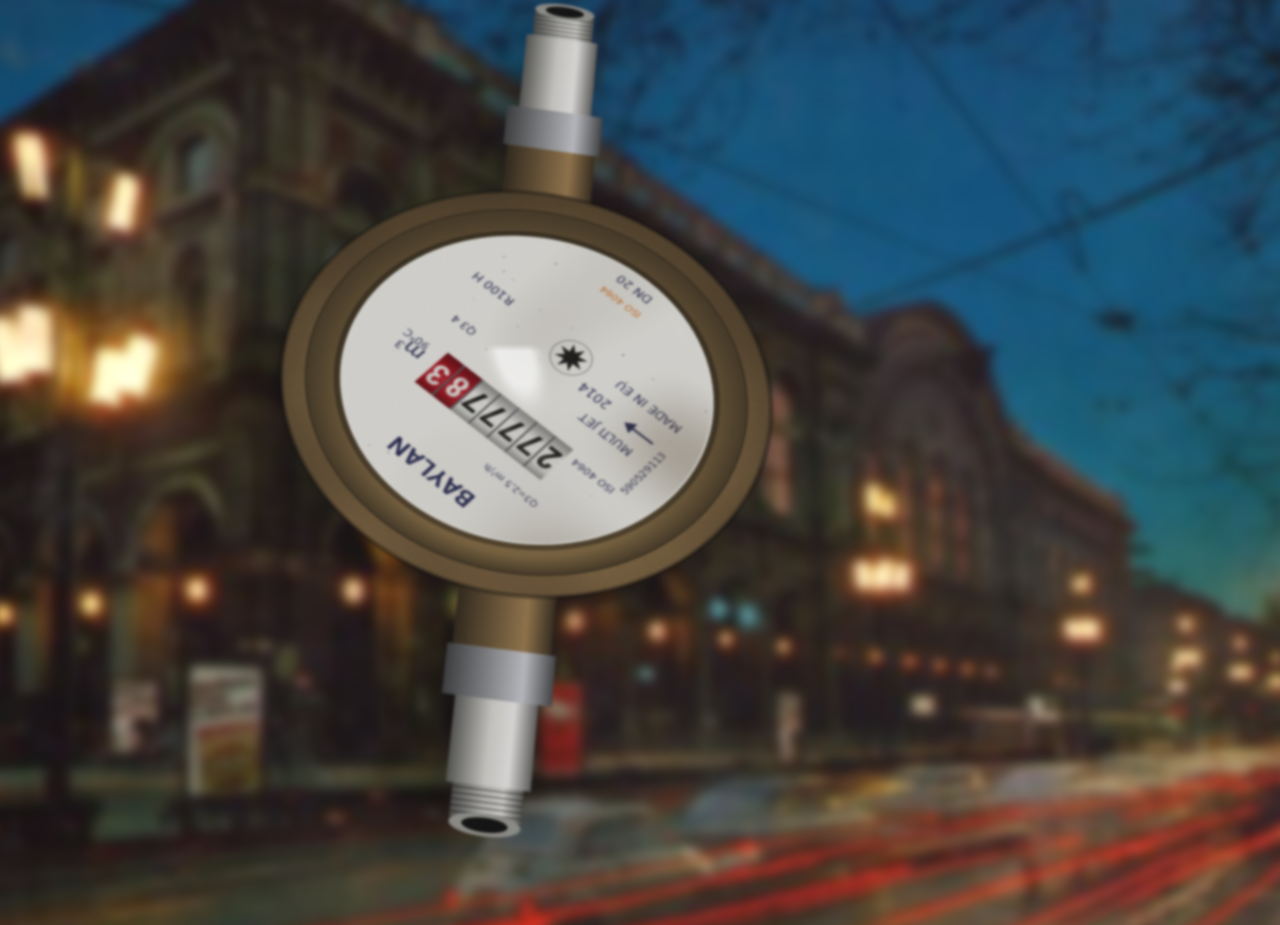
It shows 27777.83 m³
